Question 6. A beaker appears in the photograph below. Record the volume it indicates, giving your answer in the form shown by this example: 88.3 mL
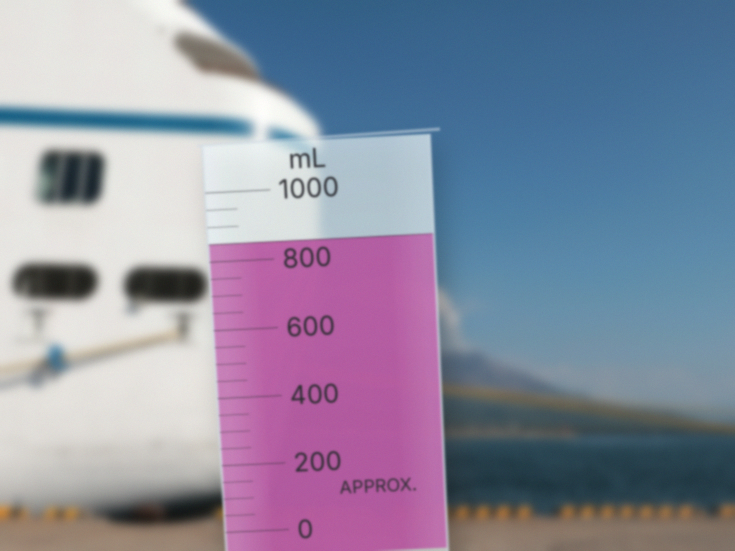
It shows 850 mL
